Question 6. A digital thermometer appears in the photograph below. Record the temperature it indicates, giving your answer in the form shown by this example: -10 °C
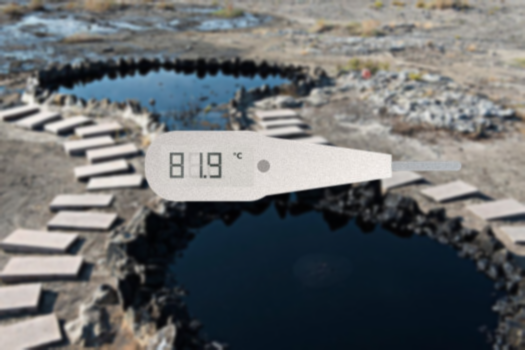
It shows 81.9 °C
